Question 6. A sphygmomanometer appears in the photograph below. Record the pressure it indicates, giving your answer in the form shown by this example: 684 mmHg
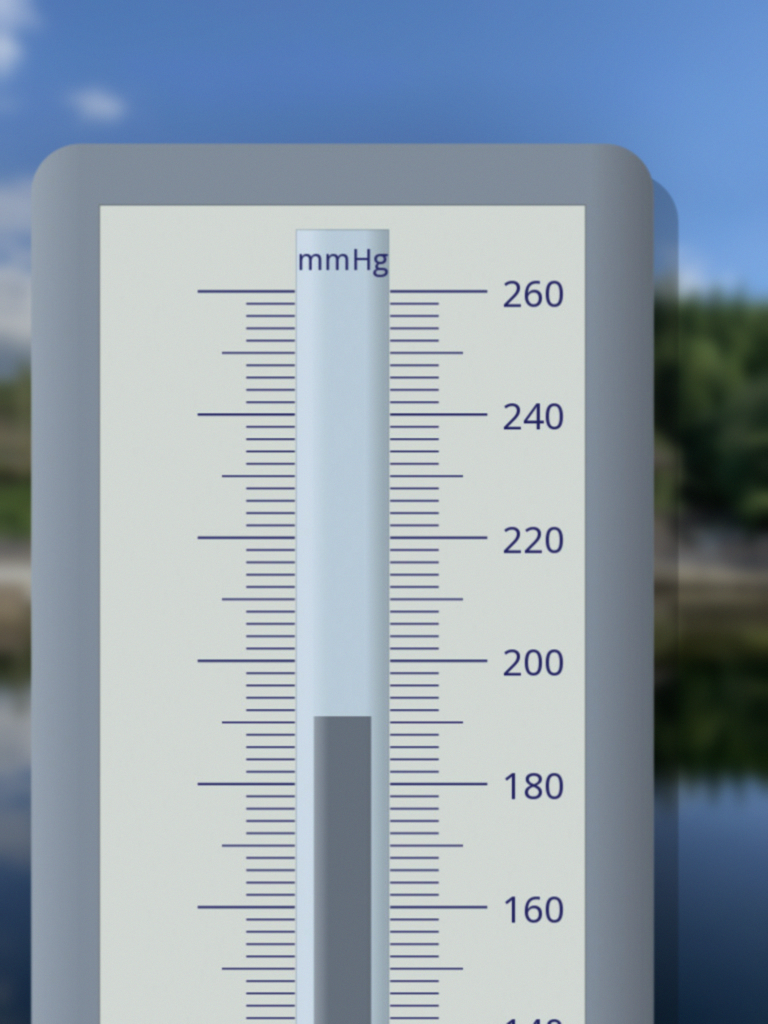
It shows 191 mmHg
